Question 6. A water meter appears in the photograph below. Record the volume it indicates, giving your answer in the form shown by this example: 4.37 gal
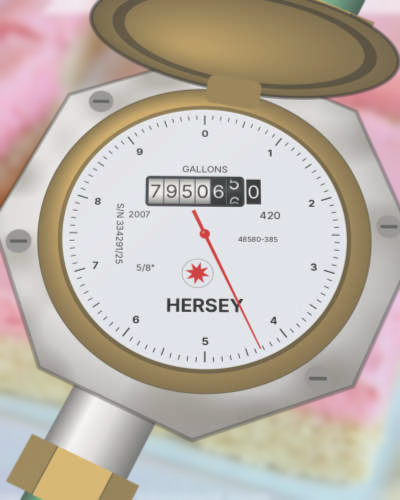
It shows 7950654.3 gal
